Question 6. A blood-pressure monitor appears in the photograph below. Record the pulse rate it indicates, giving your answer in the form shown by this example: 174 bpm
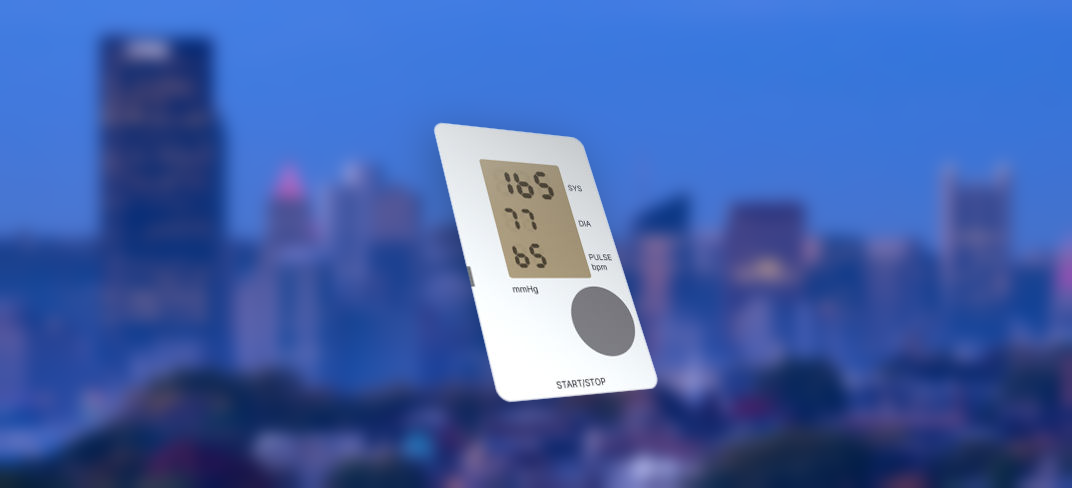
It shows 65 bpm
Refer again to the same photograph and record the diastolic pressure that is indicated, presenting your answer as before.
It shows 77 mmHg
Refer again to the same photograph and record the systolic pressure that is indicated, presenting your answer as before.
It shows 165 mmHg
